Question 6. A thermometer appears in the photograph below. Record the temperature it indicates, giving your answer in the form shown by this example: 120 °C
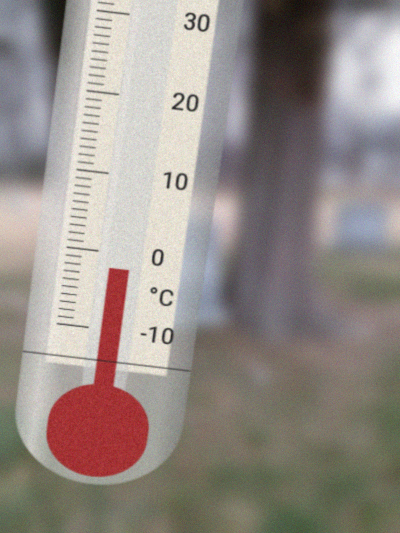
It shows -2 °C
